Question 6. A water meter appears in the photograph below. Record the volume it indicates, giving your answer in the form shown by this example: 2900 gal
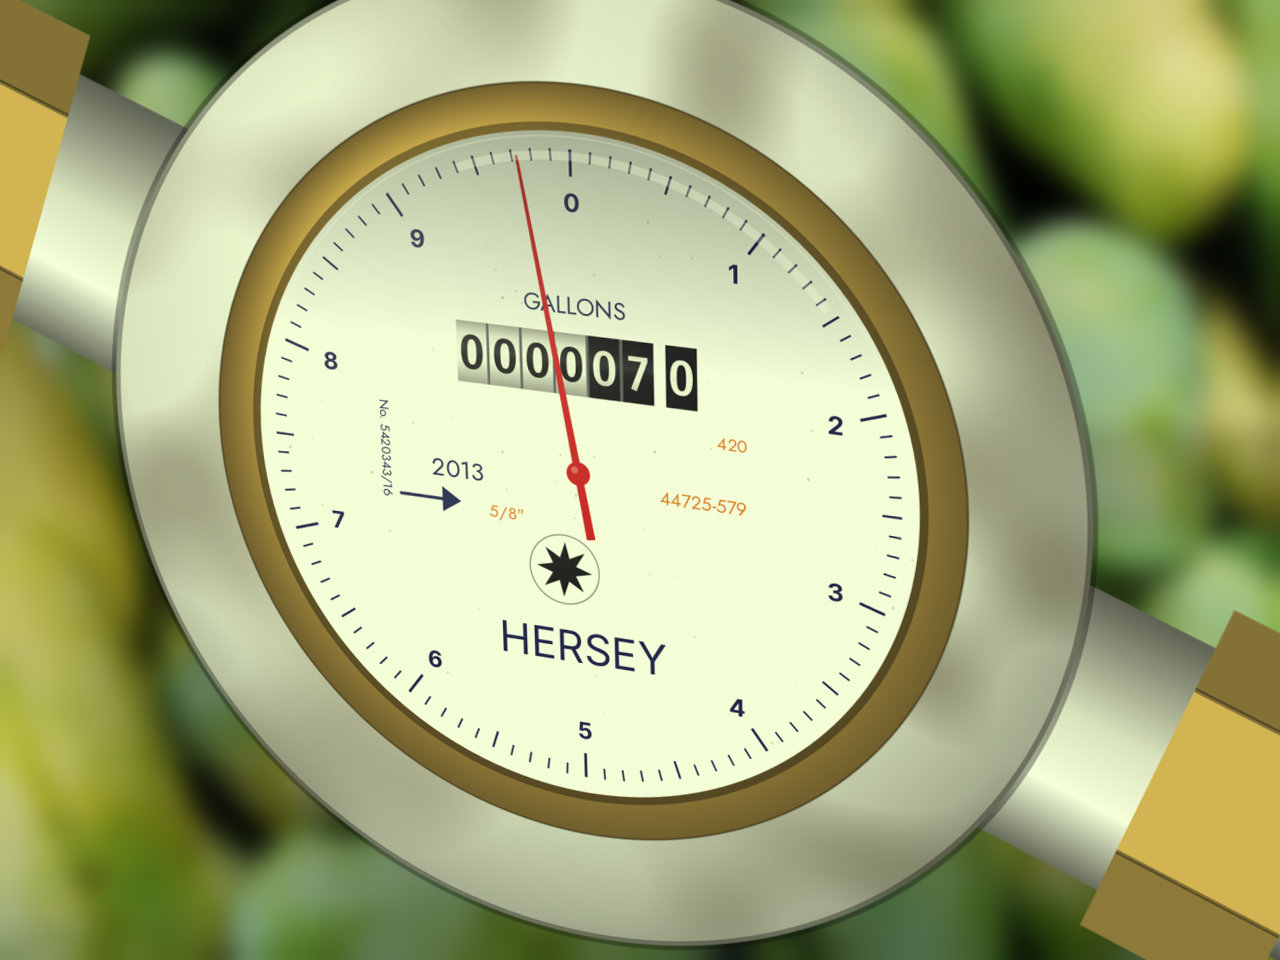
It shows 69.7 gal
